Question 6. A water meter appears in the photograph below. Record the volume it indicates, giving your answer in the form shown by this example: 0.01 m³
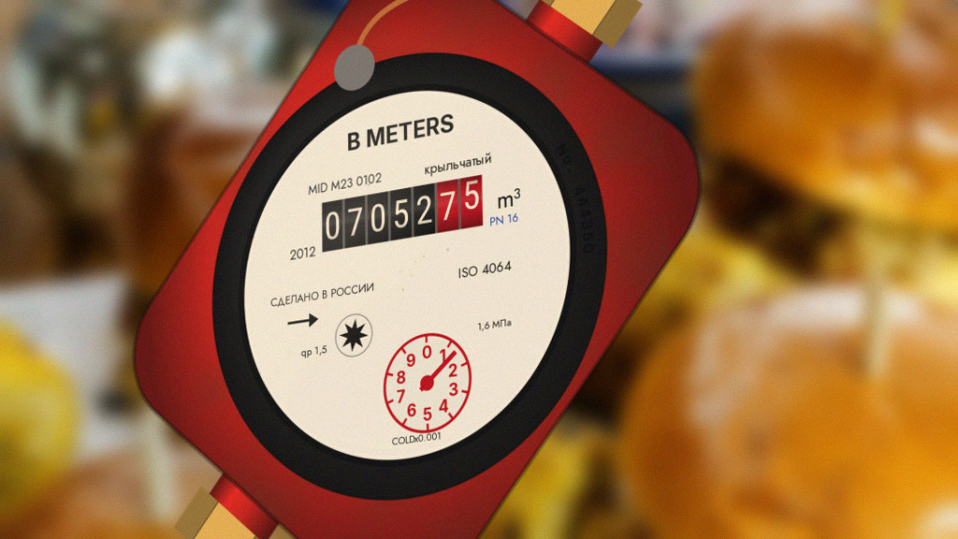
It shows 7052.751 m³
